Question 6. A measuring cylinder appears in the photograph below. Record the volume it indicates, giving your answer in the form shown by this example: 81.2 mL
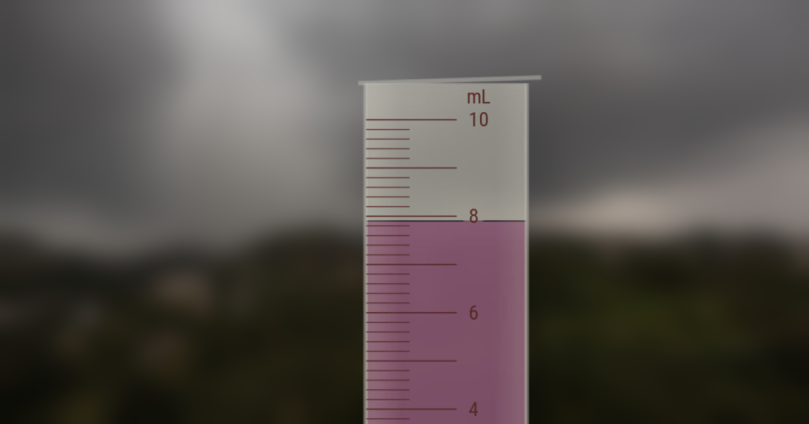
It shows 7.9 mL
